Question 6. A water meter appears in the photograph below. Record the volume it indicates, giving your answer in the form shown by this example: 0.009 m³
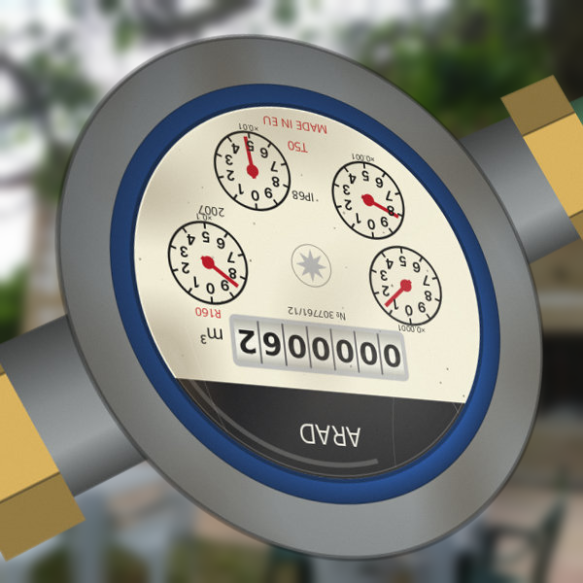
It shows 62.8481 m³
